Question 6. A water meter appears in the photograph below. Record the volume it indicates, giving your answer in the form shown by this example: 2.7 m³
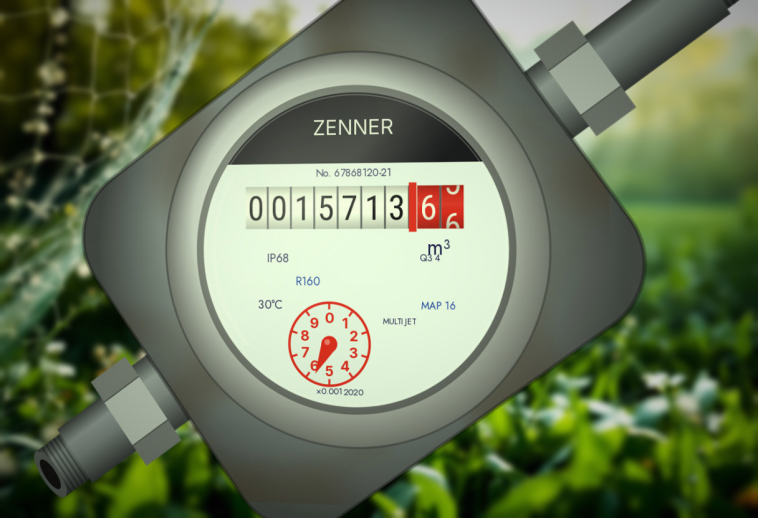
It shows 15713.655 m³
